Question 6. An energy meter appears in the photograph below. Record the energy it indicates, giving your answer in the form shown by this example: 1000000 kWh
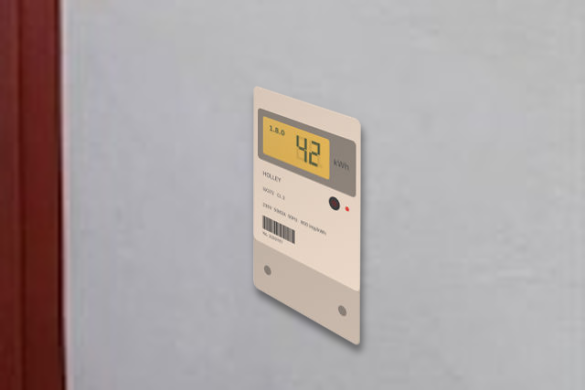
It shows 42 kWh
